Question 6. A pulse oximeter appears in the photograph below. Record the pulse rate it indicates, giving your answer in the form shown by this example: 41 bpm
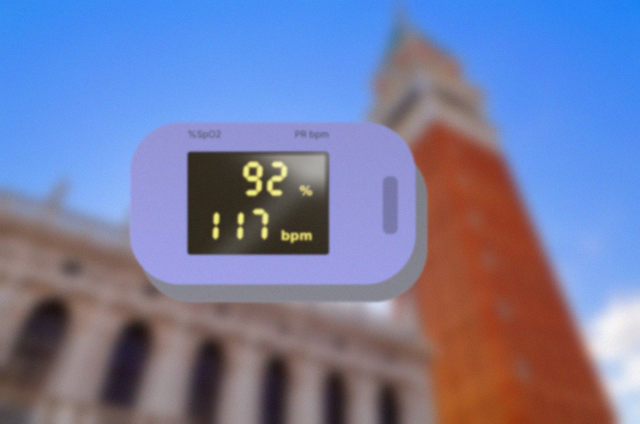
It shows 117 bpm
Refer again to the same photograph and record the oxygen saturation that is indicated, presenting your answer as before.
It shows 92 %
